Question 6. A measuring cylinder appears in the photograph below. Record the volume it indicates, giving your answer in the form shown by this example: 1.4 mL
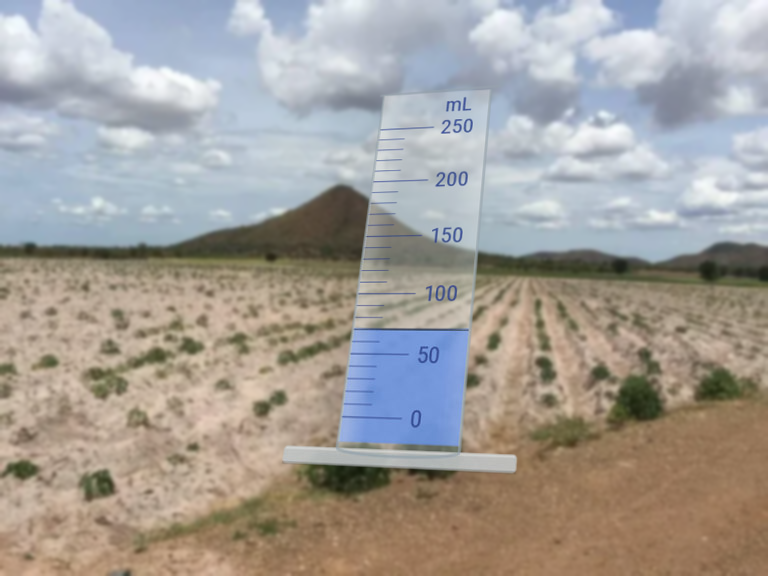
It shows 70 mL
